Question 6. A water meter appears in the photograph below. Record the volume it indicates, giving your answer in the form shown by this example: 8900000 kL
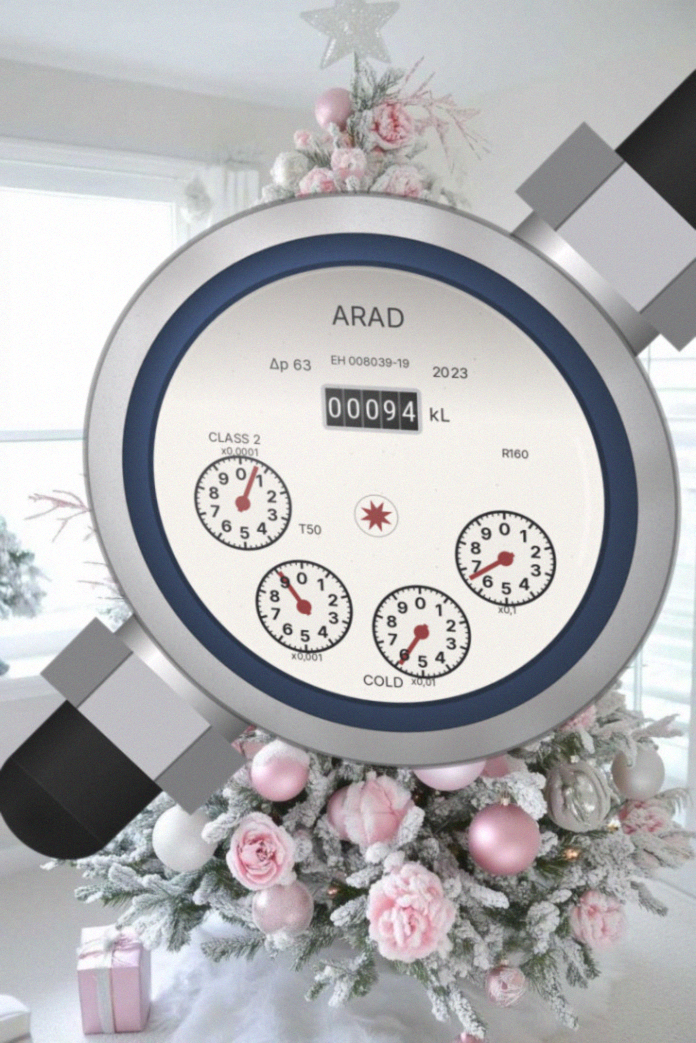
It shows 94.6590 kL
